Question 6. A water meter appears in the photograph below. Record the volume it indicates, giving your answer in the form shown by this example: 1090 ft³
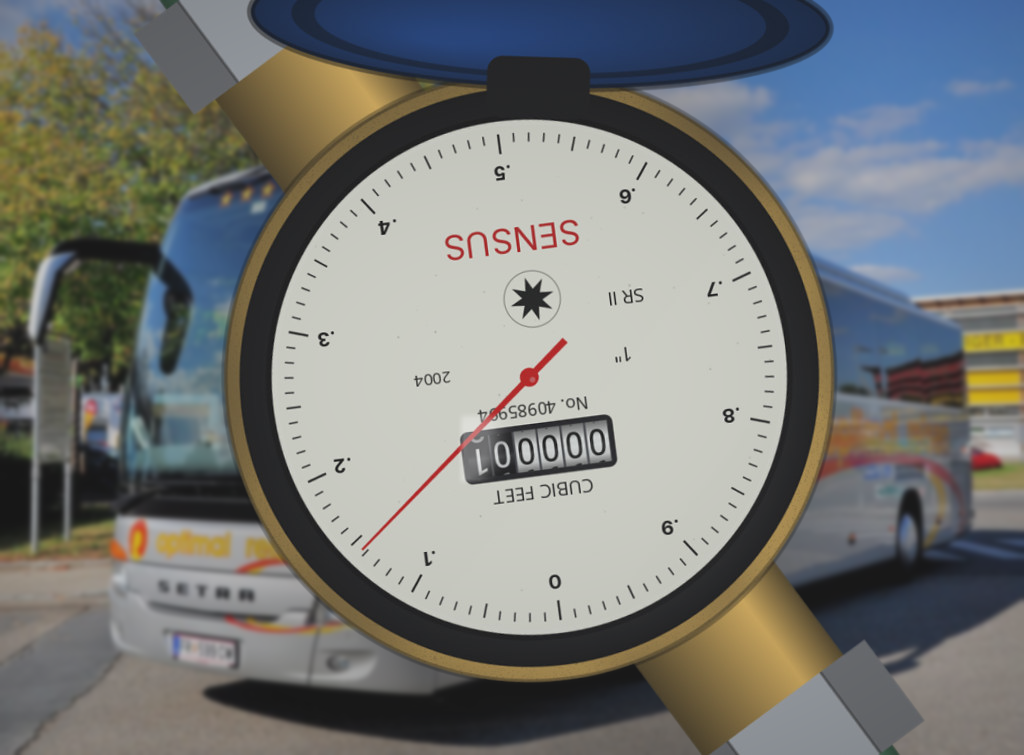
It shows 1.14 ft³
